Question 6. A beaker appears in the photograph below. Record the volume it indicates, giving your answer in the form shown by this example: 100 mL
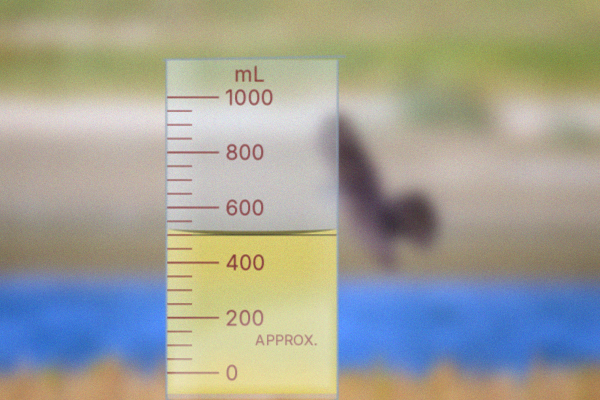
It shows 500 mL
